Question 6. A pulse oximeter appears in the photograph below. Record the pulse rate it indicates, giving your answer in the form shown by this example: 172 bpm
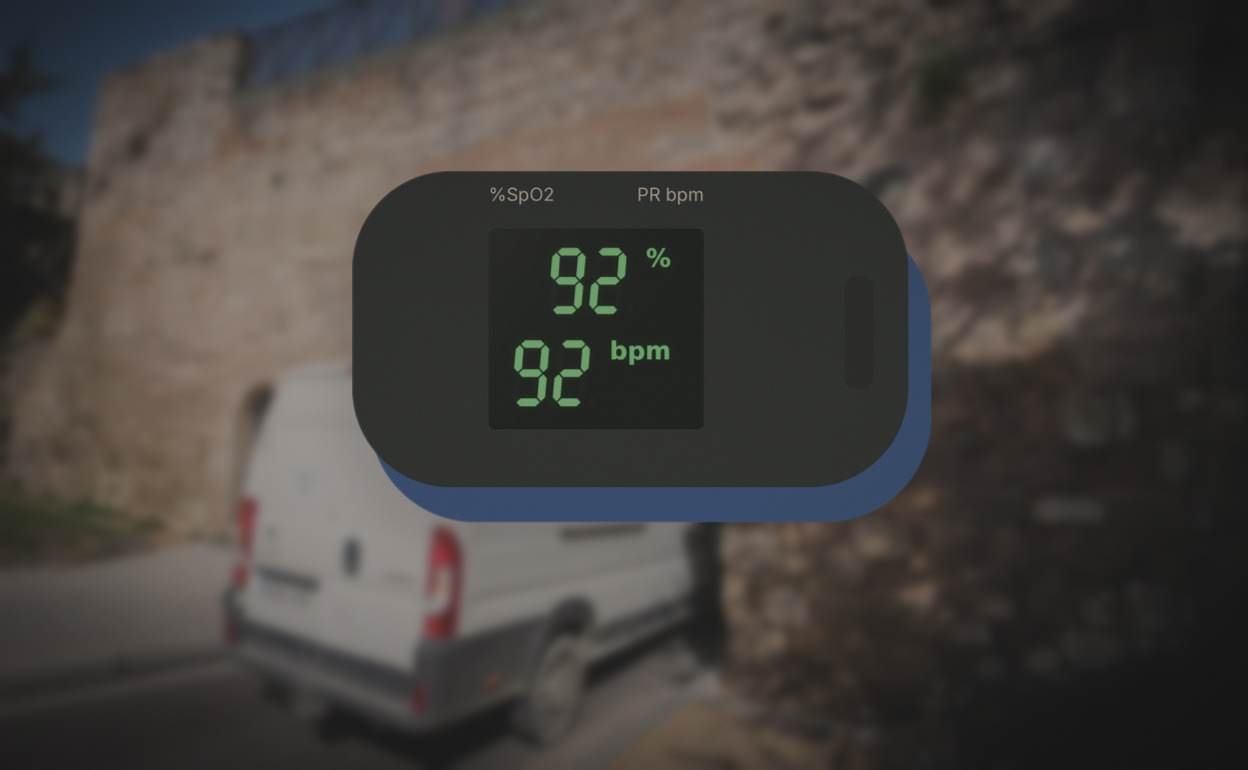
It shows 92 bpm
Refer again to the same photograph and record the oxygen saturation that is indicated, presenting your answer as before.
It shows 92 %
